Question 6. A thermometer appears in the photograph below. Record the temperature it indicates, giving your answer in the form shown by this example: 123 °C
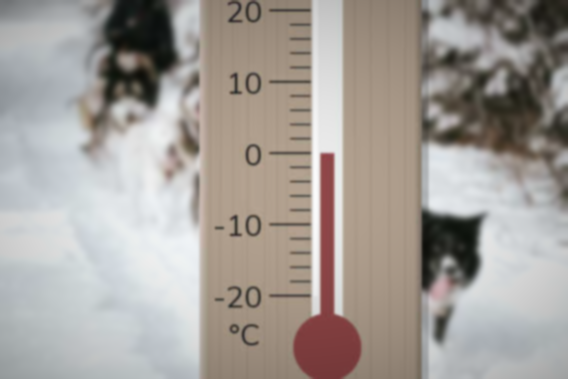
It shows 0 °C
